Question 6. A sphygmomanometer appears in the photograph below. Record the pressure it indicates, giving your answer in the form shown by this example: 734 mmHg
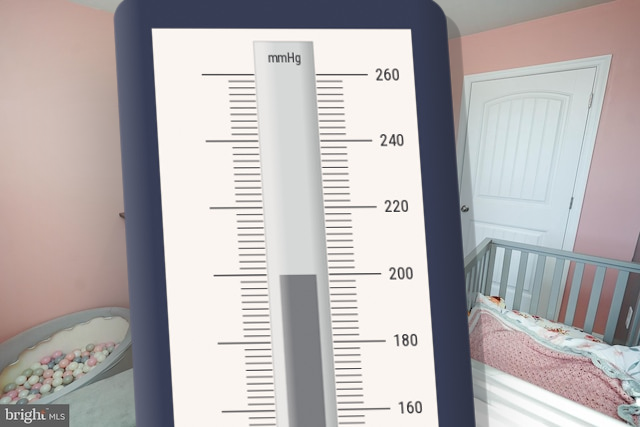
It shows 200 mmHg
